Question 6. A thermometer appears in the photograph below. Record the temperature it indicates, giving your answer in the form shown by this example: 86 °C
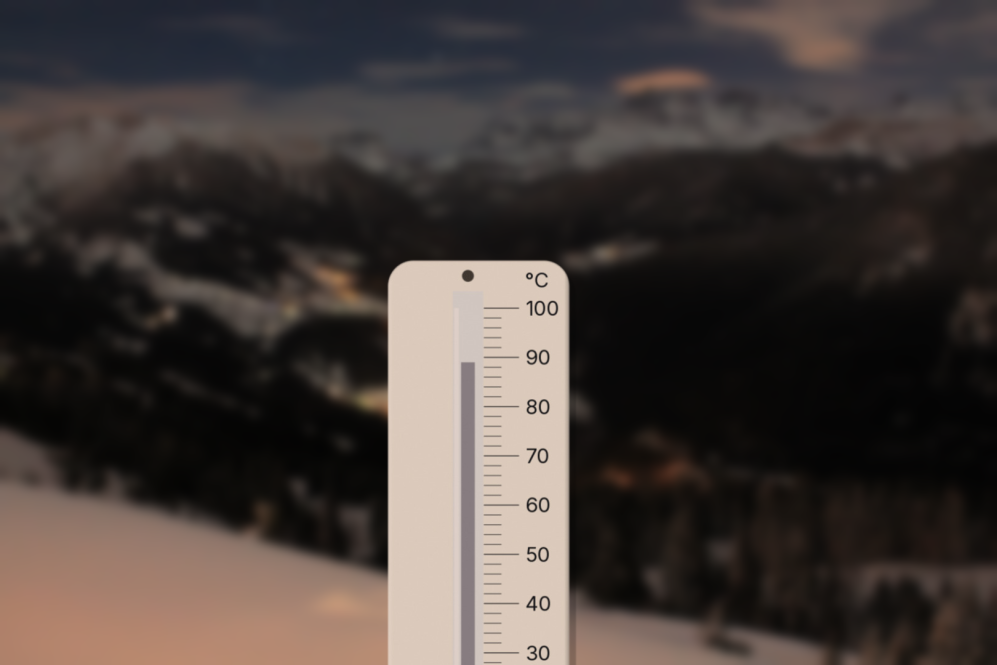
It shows 89 °C
